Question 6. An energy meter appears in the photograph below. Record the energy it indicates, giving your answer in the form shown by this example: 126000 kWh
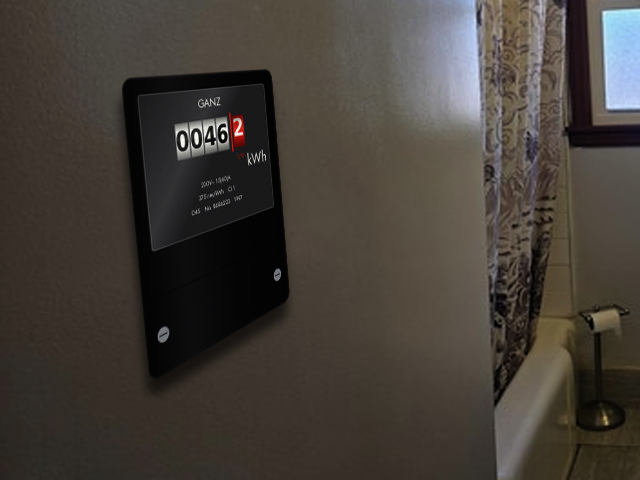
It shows 46.2 kWh
